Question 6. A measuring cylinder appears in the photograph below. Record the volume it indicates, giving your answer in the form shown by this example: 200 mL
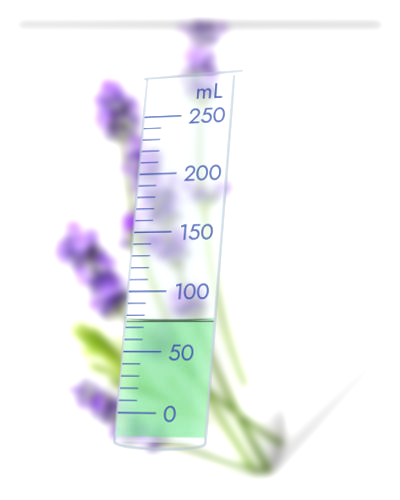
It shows 75 mL
